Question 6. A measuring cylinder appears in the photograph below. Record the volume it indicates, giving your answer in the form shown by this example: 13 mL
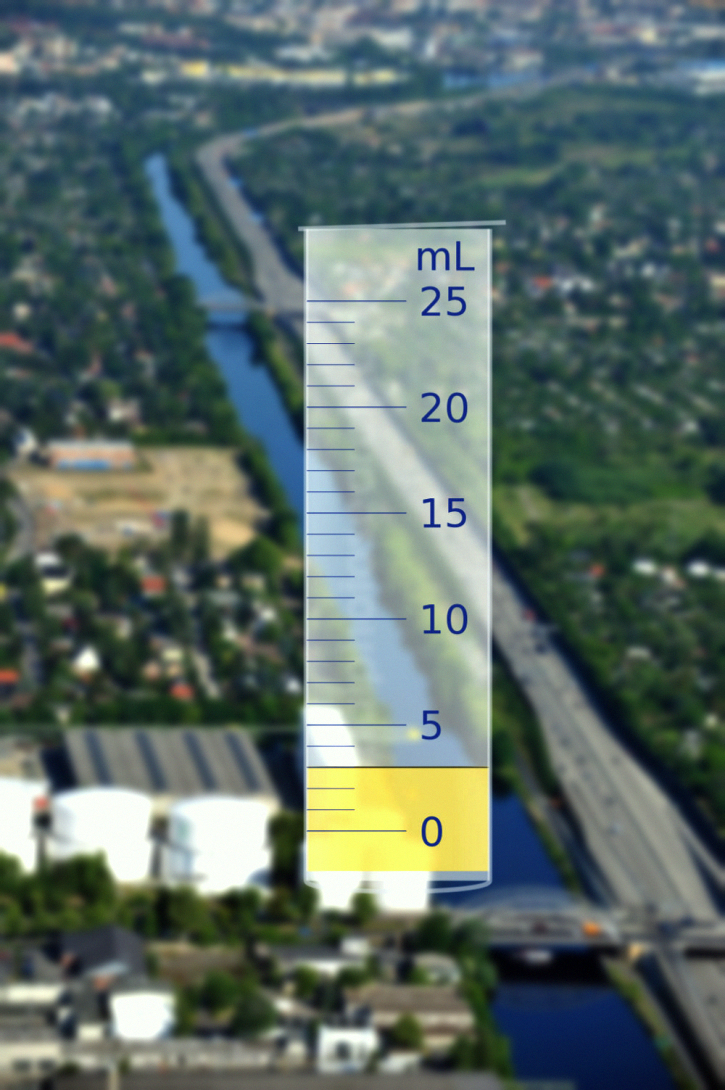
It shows 3 mL
